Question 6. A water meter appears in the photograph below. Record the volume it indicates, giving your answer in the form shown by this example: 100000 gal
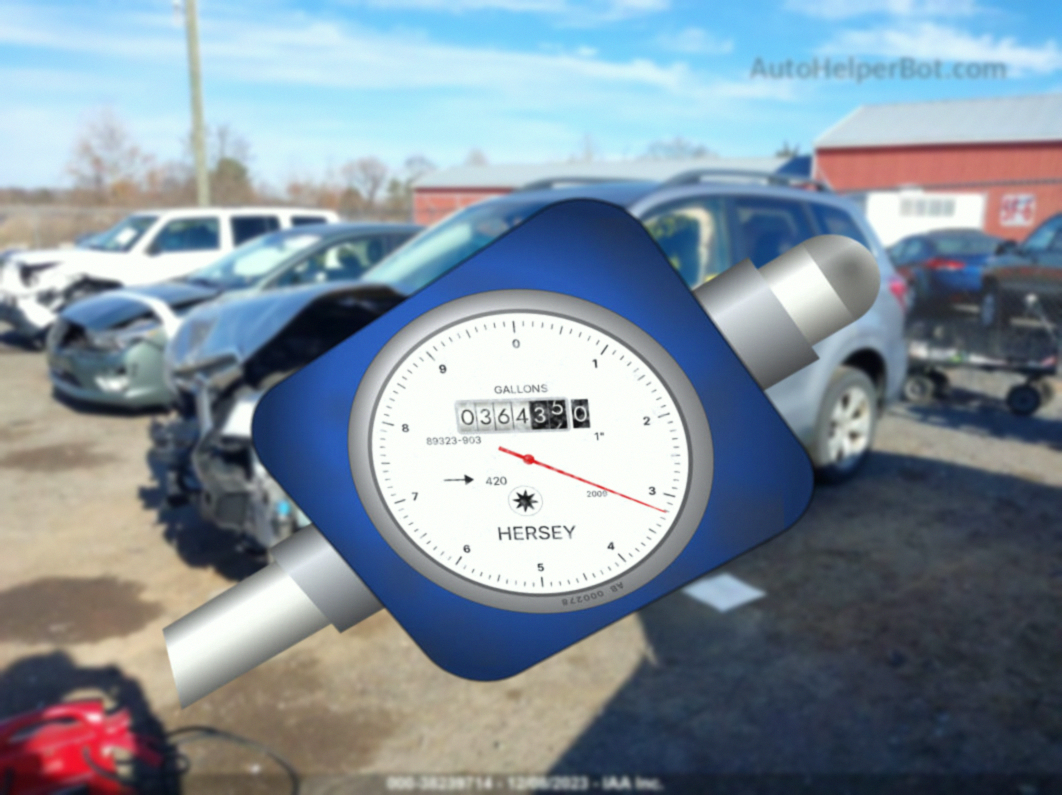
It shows 364353.2 gal
